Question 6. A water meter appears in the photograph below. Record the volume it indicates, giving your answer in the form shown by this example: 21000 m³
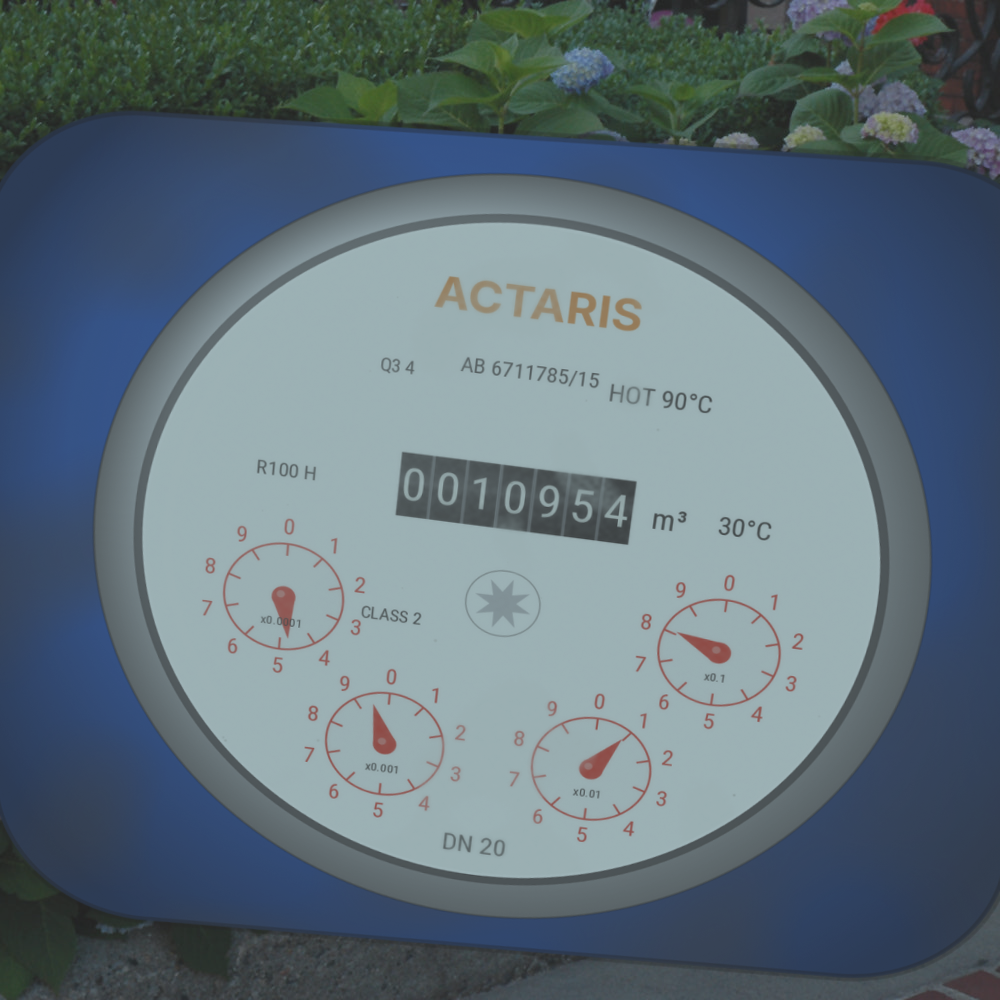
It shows 10954.8094 m³
